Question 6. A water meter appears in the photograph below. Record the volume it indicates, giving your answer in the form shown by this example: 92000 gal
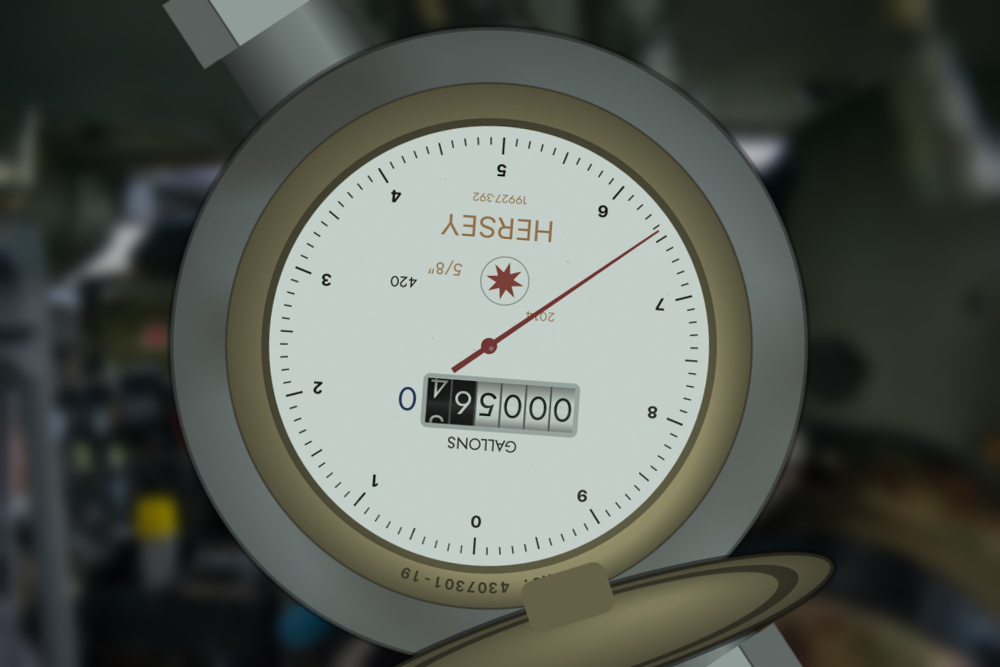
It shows 5636.4 gal
